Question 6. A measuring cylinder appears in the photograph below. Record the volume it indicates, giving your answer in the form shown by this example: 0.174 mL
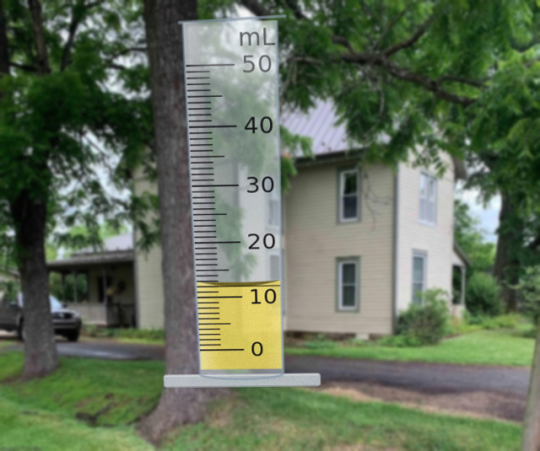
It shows 12 mL
